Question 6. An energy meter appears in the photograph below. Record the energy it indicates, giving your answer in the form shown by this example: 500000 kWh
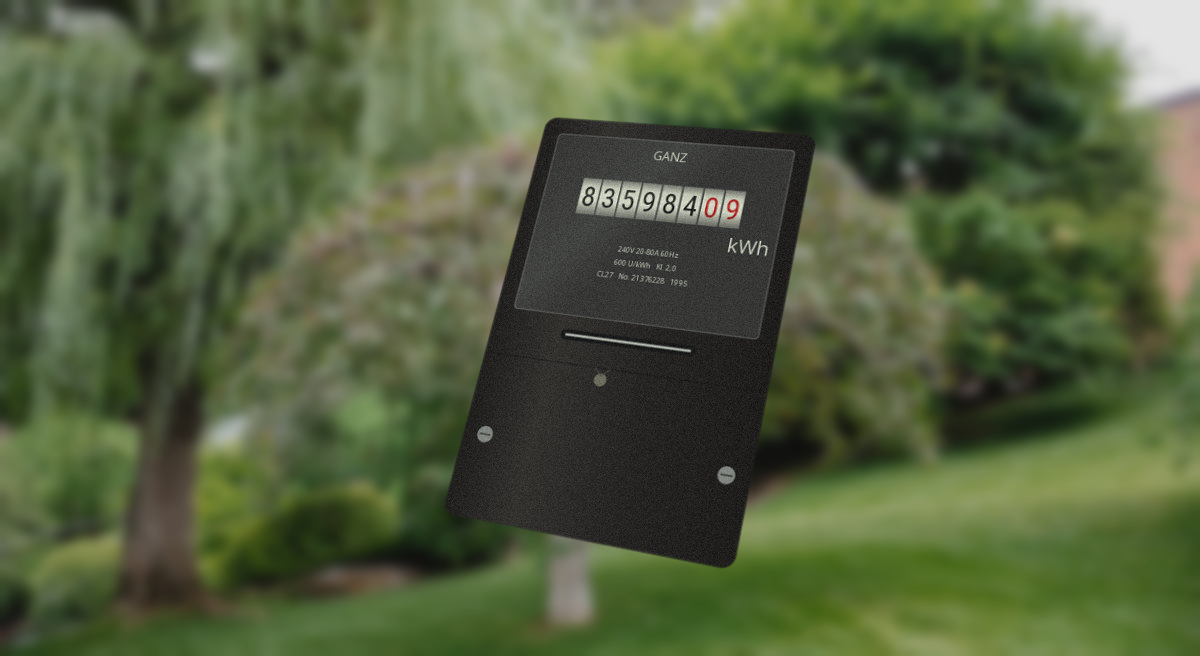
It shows 835984.09 kWh
